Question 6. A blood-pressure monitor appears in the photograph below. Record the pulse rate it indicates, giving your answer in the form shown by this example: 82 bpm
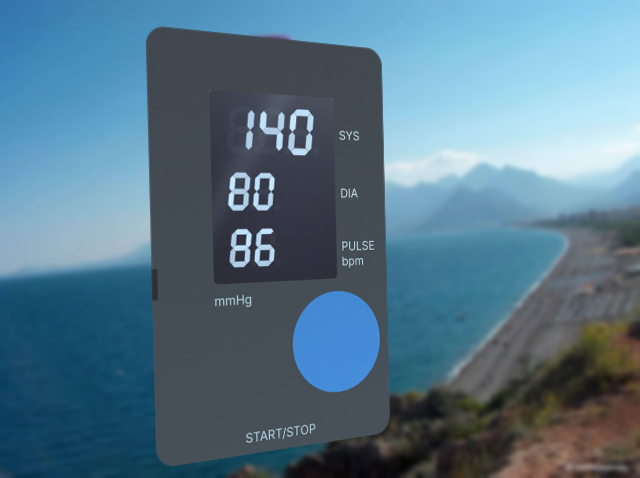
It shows 86 bpm
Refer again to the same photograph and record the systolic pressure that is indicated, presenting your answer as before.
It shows 140 mmHg
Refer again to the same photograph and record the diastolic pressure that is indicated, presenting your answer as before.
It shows 80 mmHg
